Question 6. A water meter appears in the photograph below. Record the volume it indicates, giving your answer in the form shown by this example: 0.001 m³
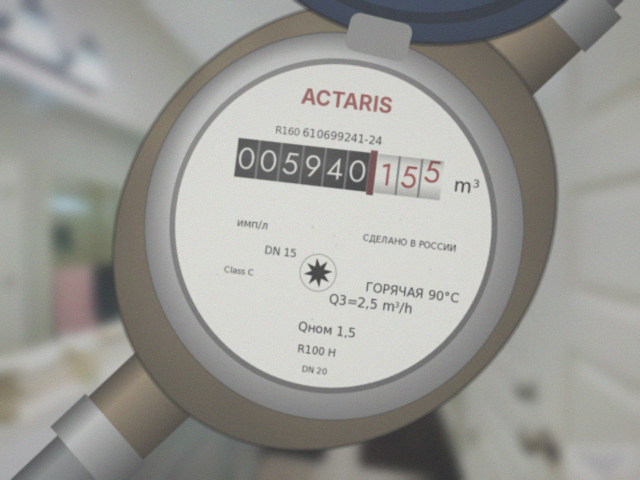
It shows 5940.155 m³
